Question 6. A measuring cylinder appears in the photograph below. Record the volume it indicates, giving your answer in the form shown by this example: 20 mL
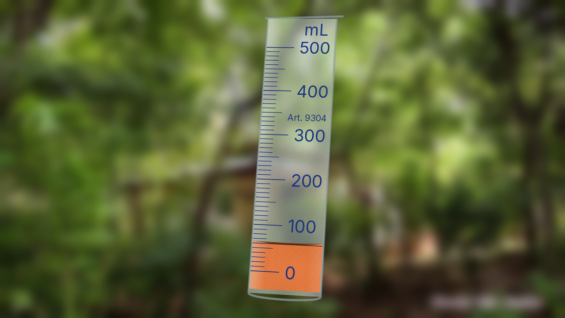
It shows 60 mL
